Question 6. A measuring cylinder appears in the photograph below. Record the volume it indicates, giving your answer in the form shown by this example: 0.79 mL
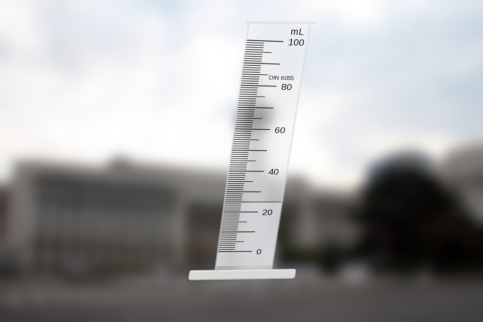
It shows 25 mL
